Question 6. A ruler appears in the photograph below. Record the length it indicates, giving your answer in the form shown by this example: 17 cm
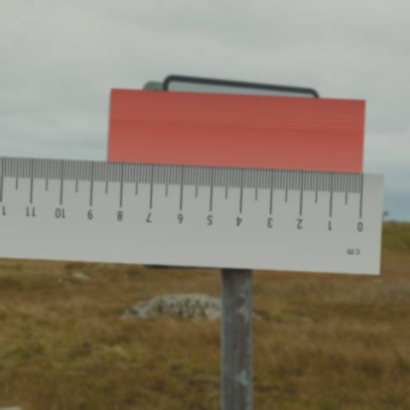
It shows 8.5 cm
